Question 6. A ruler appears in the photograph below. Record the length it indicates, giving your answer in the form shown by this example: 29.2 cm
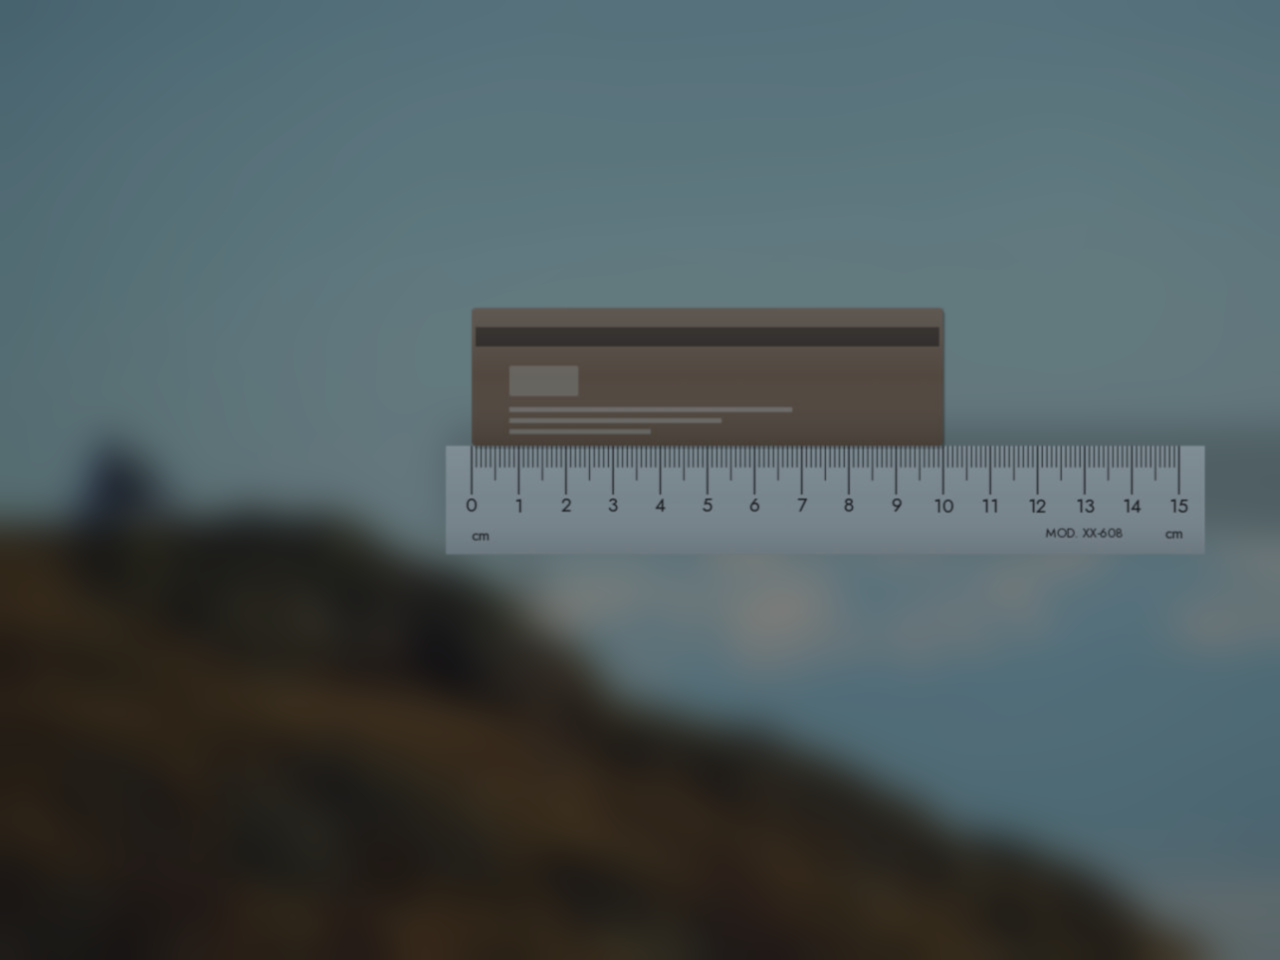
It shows 10 cm
